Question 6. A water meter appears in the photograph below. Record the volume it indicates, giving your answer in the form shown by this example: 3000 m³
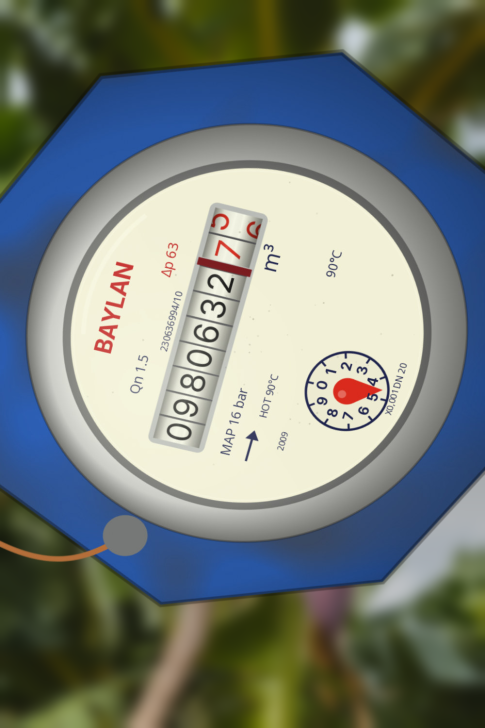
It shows 980632.754 m³
